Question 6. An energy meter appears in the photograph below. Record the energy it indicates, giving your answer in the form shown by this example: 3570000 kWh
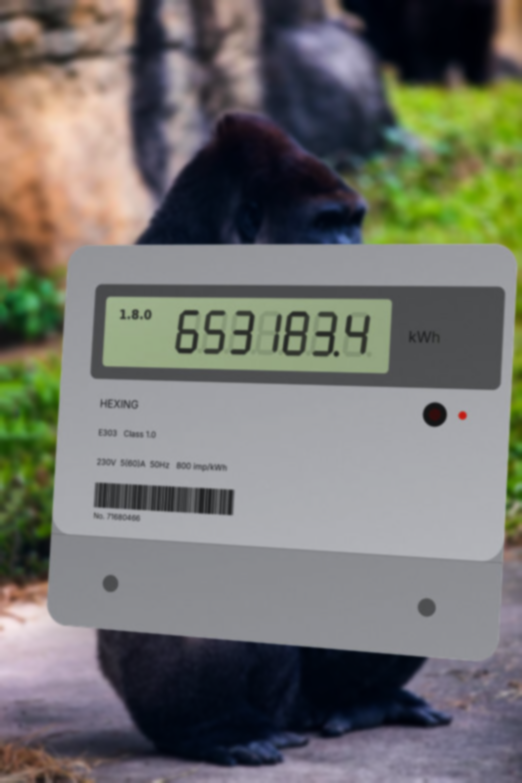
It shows 653183.4 kWh
